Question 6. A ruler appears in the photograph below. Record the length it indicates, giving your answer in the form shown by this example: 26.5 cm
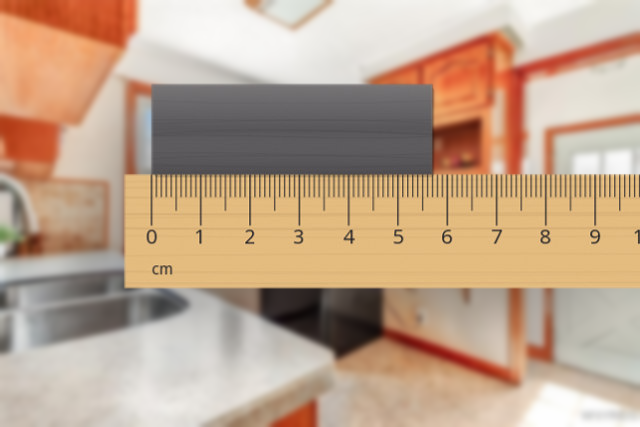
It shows 5.7 cm
